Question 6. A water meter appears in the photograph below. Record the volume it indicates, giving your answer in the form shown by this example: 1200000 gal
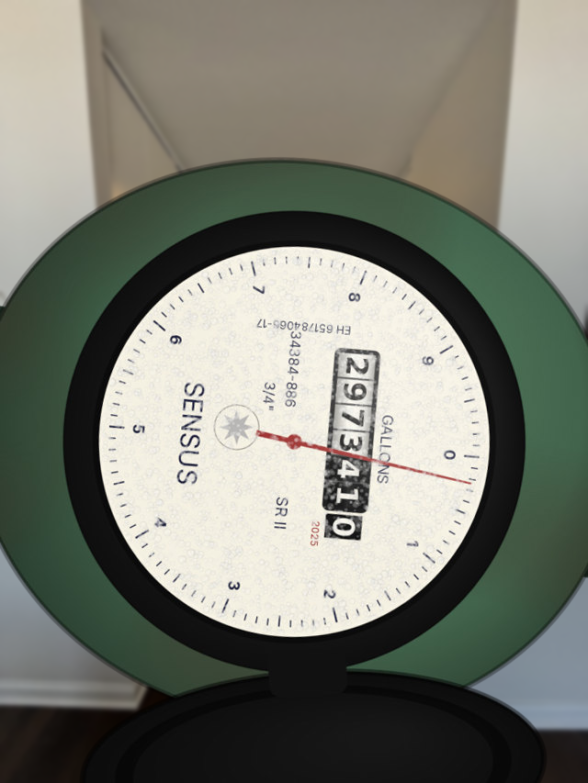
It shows 2973410.2 gal
